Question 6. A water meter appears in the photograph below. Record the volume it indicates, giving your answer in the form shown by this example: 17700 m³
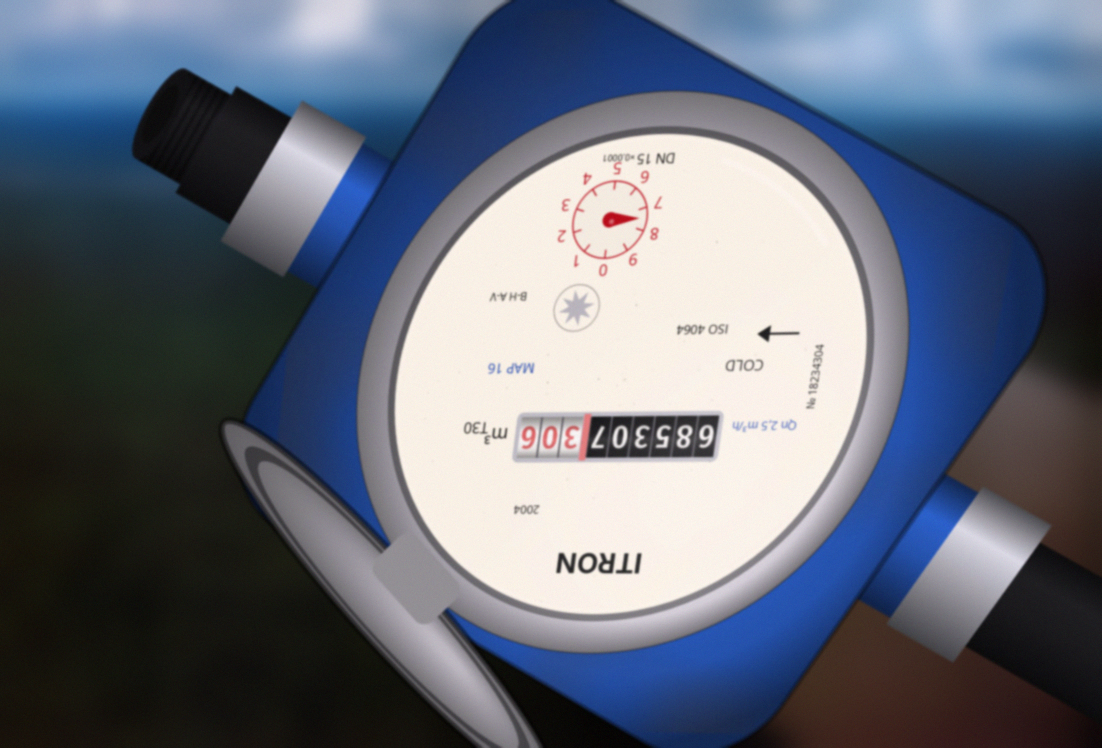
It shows 685307.3067 m³
